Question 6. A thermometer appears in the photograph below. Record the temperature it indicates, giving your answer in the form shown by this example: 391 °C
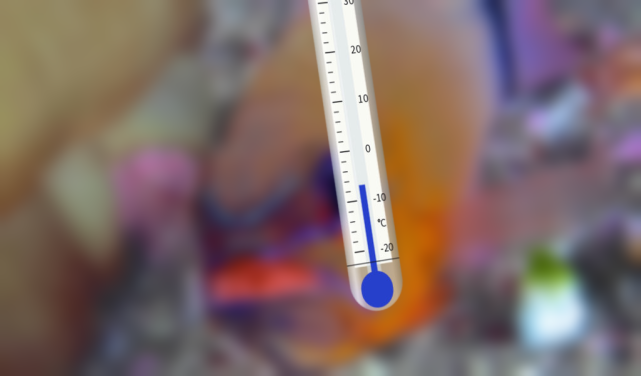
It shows -7 °C
